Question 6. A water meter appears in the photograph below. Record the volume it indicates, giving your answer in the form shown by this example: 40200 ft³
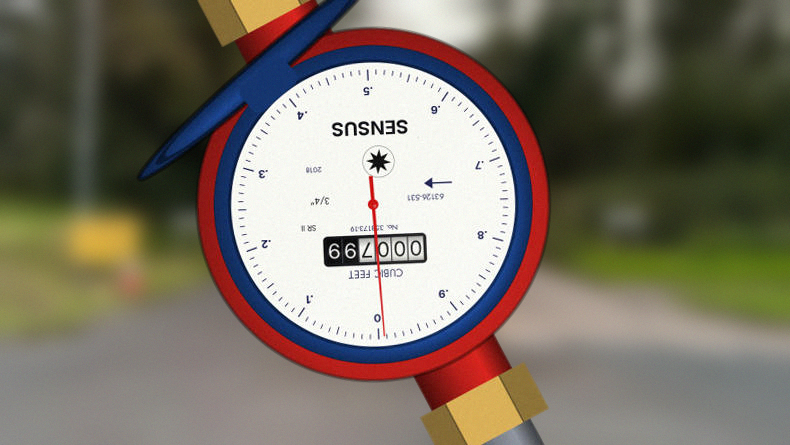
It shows 798.99 ft³
